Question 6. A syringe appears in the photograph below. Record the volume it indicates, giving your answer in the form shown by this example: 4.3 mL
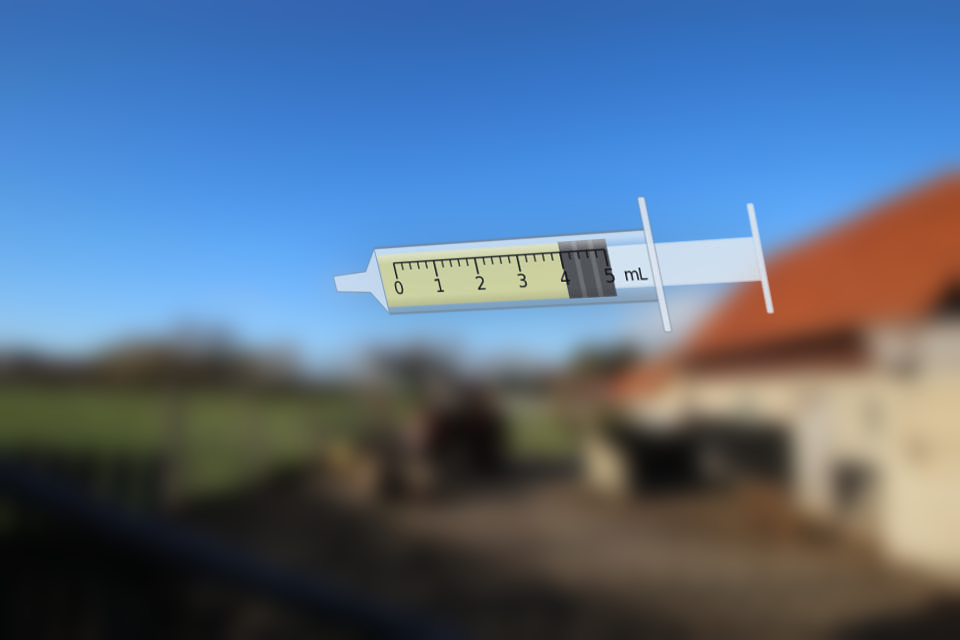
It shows 4 mL
